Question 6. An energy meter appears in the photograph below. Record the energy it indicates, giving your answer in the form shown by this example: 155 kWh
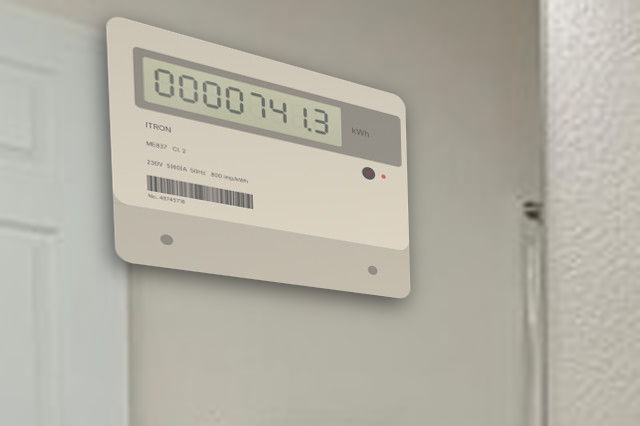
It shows 741.3 kWh
